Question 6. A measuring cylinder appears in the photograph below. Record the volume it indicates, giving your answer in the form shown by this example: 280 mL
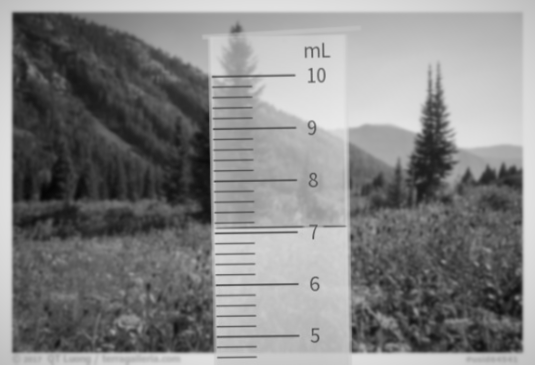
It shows 7.1 mL
